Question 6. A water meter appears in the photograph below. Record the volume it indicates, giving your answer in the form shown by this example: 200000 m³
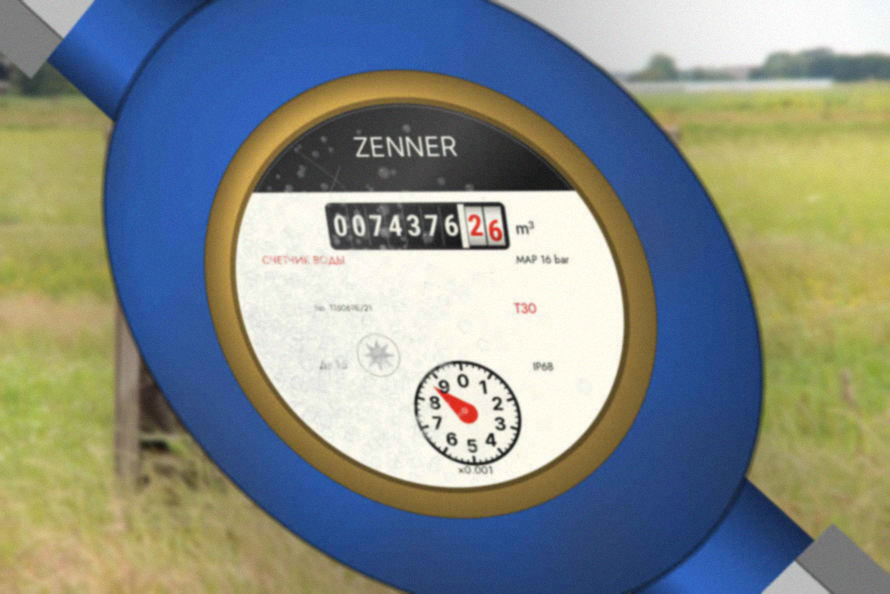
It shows 74376.258 m³
